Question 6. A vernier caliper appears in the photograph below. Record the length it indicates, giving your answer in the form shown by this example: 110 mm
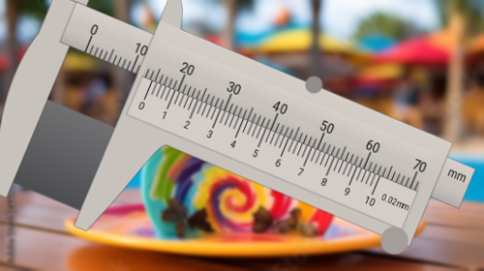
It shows 14.5 mm
